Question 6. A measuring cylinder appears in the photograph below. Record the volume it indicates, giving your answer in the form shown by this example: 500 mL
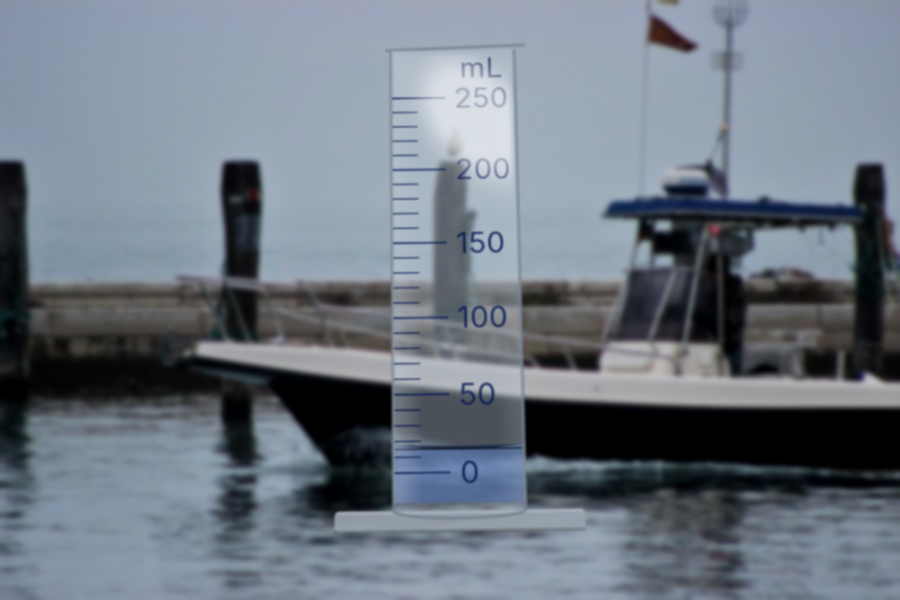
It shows 15 mL
